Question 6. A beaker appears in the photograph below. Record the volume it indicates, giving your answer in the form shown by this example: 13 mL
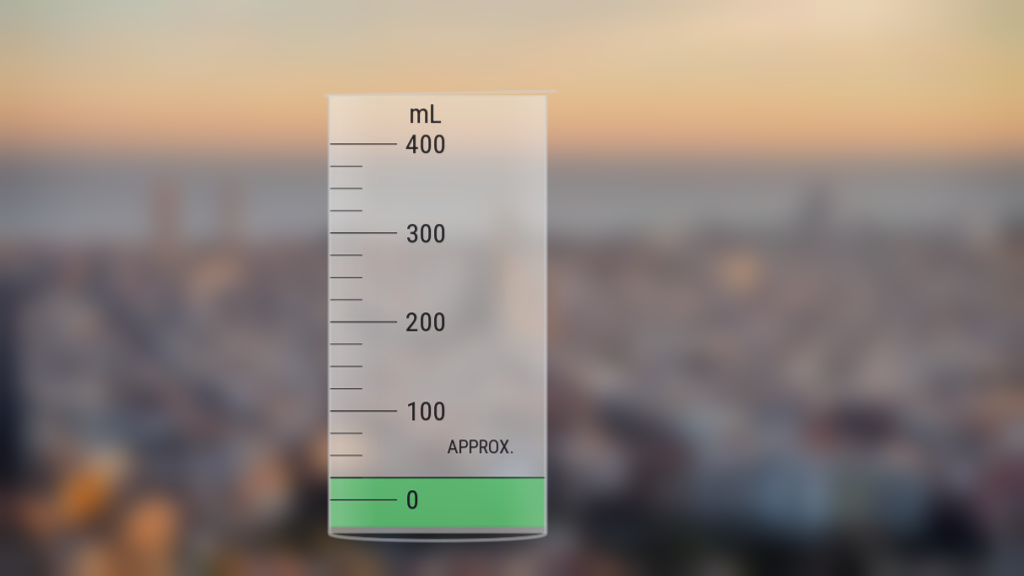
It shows 25 mL
